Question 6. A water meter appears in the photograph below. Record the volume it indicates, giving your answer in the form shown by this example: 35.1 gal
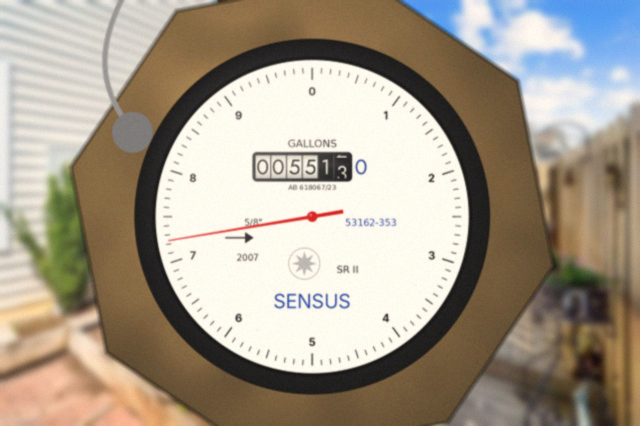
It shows 55127.2 gal
